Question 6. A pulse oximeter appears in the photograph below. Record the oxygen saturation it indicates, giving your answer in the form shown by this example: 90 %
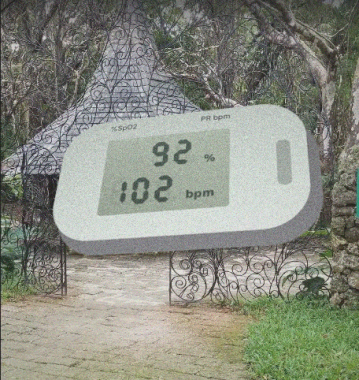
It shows 92 %
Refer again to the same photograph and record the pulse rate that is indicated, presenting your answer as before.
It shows 102 bpm
